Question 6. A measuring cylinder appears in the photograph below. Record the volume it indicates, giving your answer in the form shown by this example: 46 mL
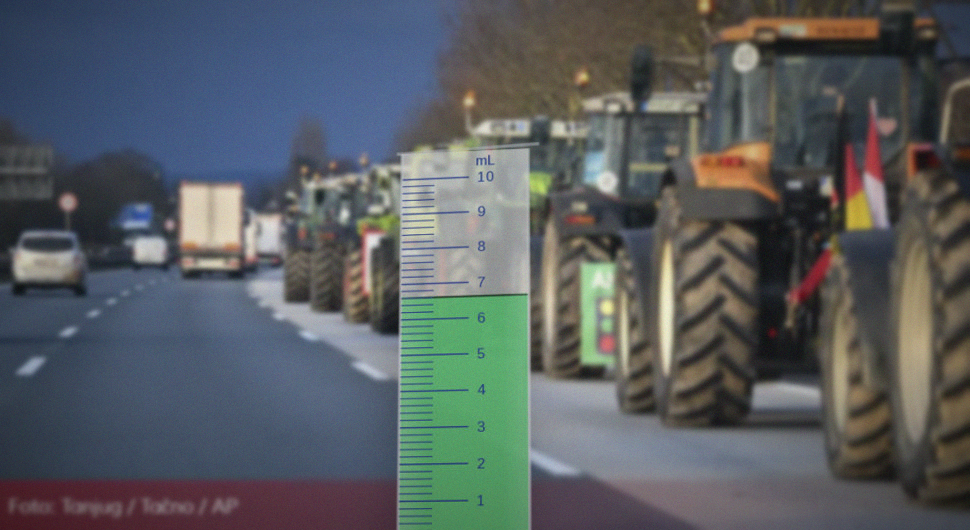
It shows 6.6 mL
